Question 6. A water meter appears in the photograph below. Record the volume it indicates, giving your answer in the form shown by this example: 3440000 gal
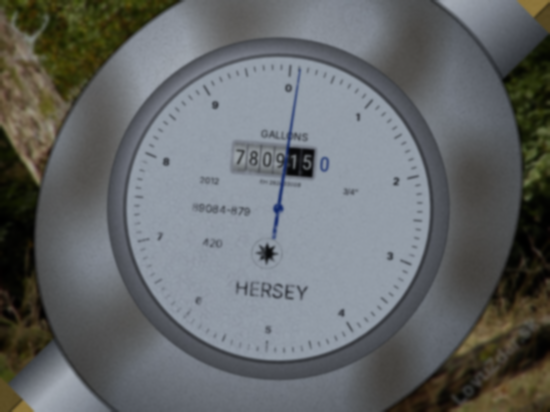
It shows 7809150.1 gal
